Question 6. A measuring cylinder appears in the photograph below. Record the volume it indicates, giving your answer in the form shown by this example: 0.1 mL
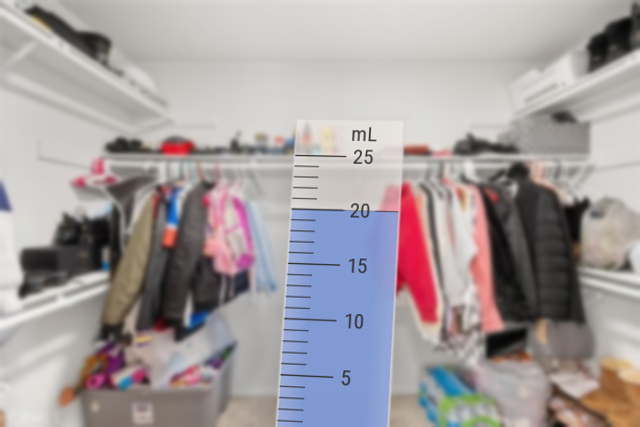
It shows 20 mL
